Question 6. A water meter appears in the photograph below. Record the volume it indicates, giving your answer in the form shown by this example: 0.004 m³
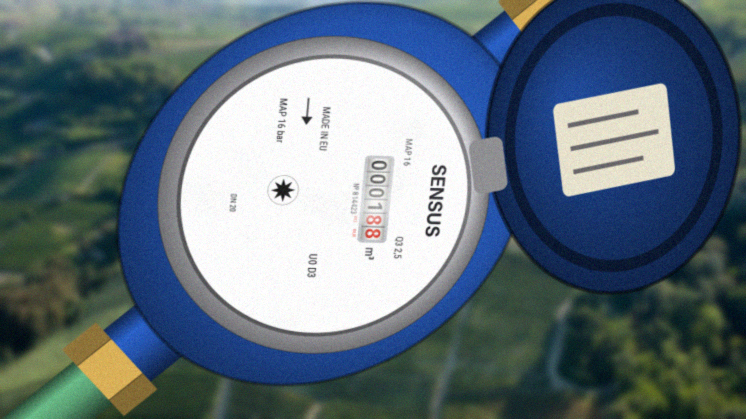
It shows 1.88 m³
